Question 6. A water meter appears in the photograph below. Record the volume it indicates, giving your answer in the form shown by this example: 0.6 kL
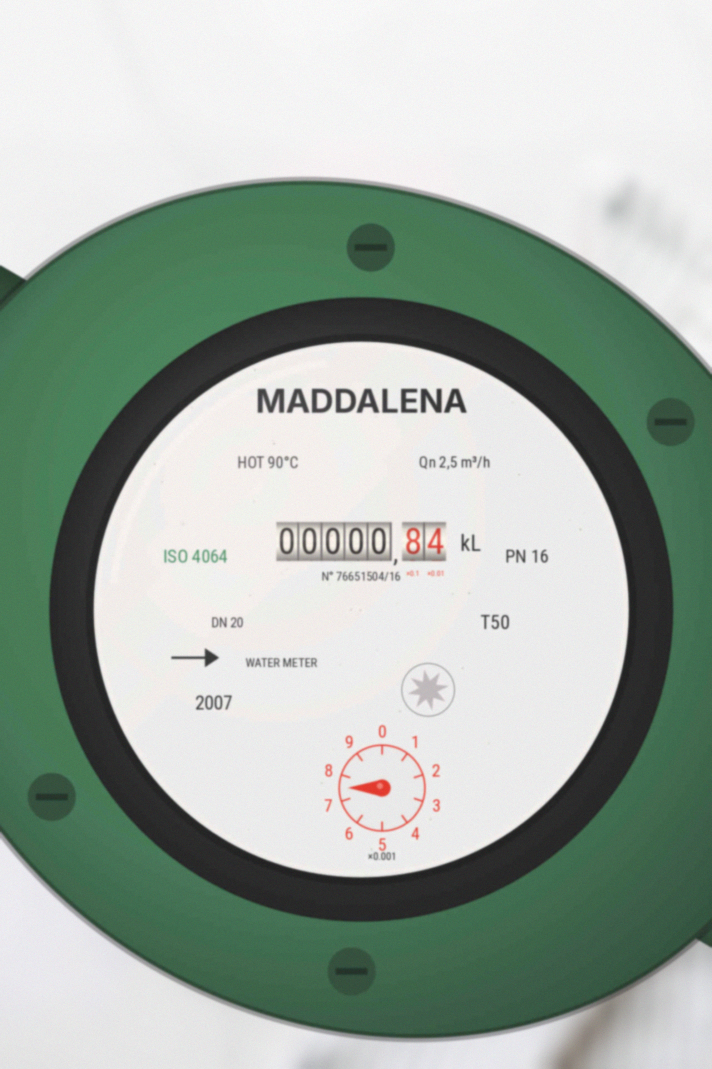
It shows 0.847 kL
